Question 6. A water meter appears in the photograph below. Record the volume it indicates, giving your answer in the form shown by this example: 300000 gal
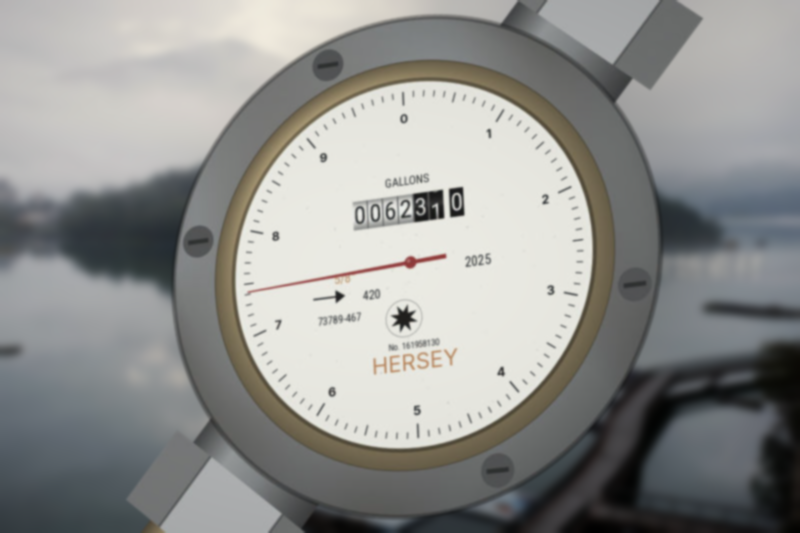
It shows 62307.4 gal
